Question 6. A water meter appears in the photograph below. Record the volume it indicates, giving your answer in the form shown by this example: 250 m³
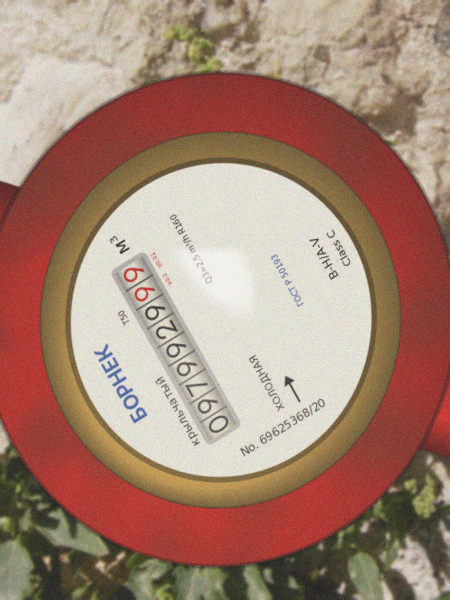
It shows 979929.99 m³
